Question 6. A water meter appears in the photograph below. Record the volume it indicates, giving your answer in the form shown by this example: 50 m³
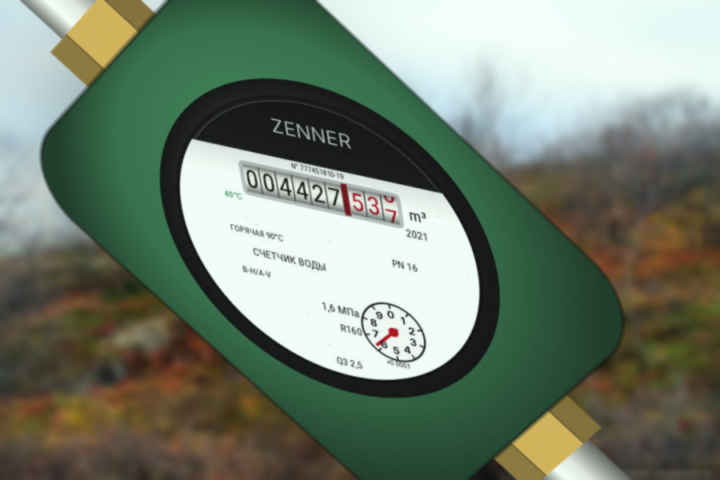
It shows 4427.5366 m³
